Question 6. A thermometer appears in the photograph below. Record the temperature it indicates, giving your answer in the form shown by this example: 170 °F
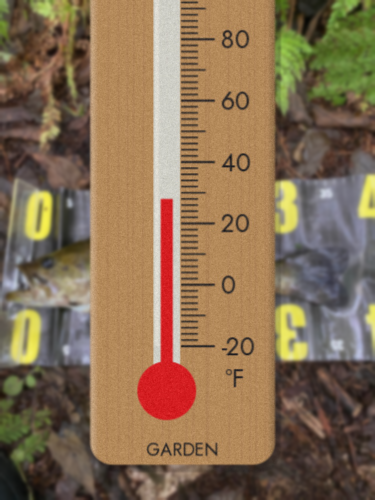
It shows 28 °F
